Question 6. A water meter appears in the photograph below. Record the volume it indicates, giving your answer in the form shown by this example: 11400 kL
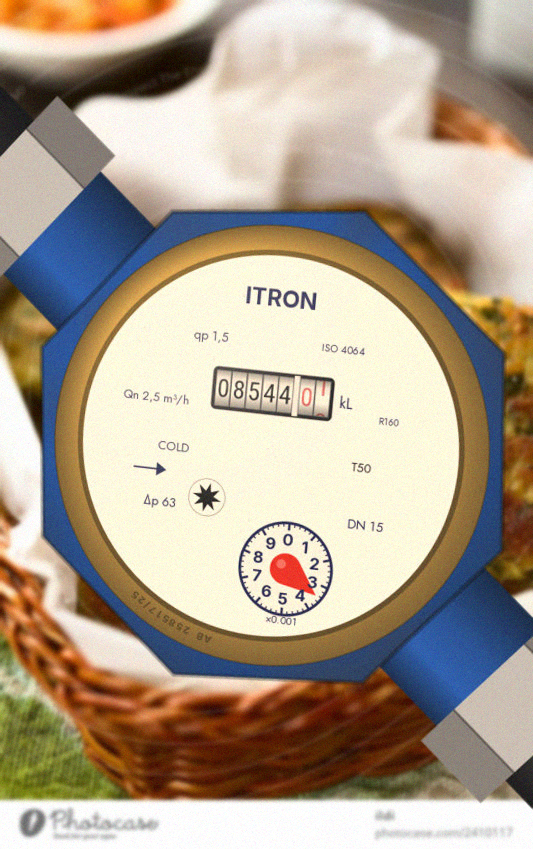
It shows 8544.013 kL
